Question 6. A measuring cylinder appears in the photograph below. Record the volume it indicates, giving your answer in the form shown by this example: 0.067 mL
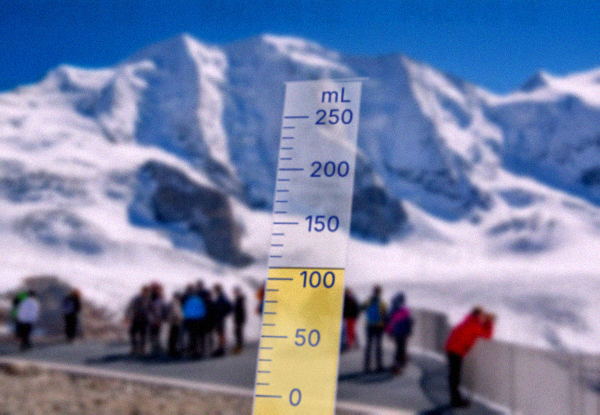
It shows 110 mL
